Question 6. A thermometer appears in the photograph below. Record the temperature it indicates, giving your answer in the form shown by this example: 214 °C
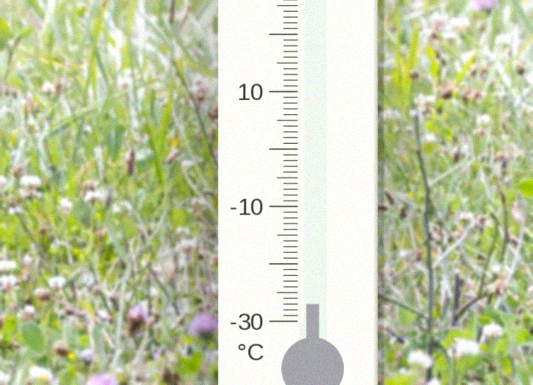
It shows -27 °C
